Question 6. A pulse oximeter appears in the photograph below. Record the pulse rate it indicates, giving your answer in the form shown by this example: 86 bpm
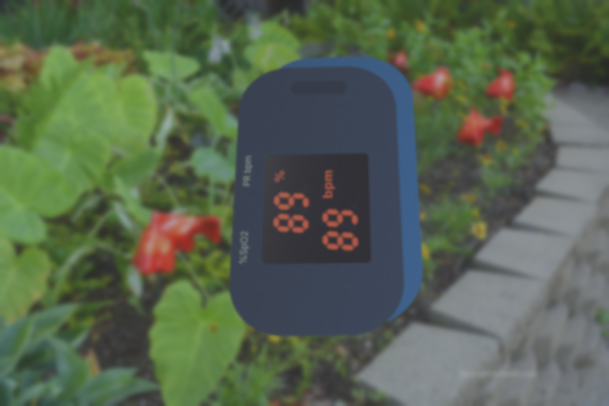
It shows 89 bpm
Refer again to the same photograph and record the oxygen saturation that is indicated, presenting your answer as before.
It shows 89 %
